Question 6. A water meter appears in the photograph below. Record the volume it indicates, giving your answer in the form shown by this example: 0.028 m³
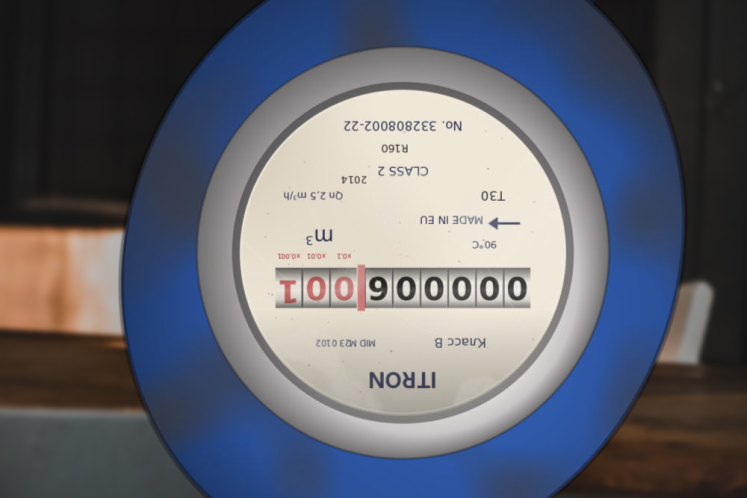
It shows 6.001 m³
